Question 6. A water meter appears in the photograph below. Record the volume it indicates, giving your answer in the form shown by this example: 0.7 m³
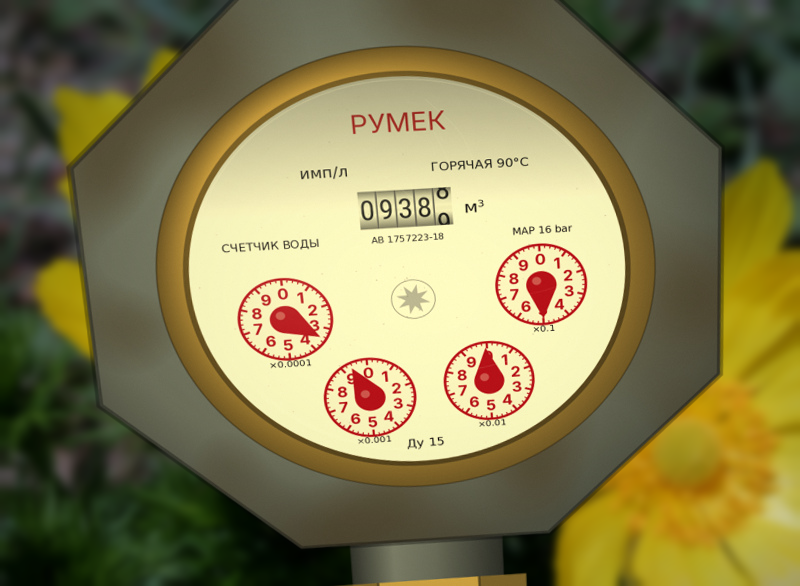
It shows 9388.4993 m³
